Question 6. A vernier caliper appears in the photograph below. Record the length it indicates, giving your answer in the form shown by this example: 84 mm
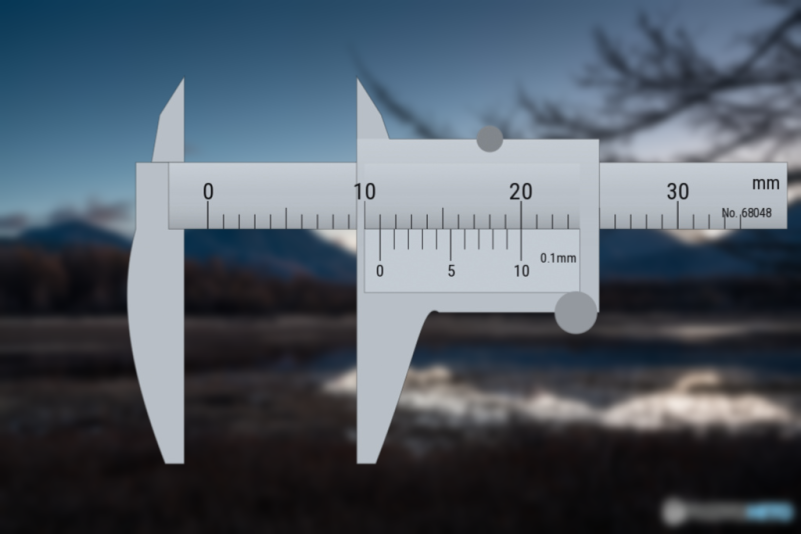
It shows 11.0 mm
